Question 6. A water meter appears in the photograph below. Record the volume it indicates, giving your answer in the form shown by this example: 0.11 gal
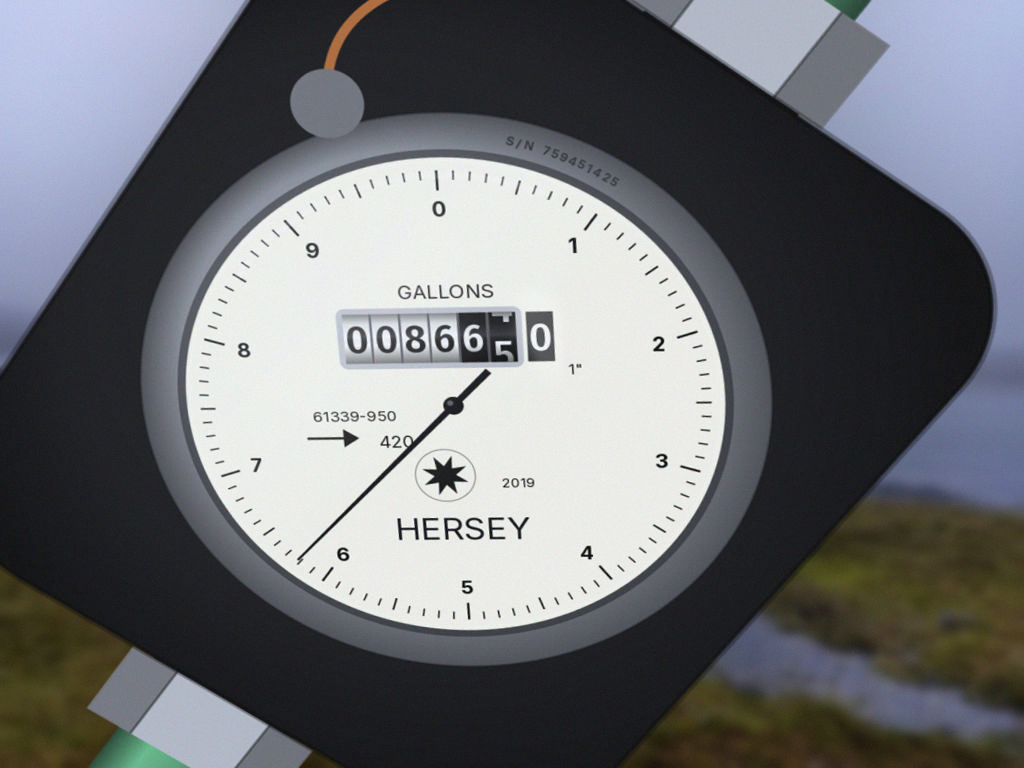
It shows 86646.2 gal
